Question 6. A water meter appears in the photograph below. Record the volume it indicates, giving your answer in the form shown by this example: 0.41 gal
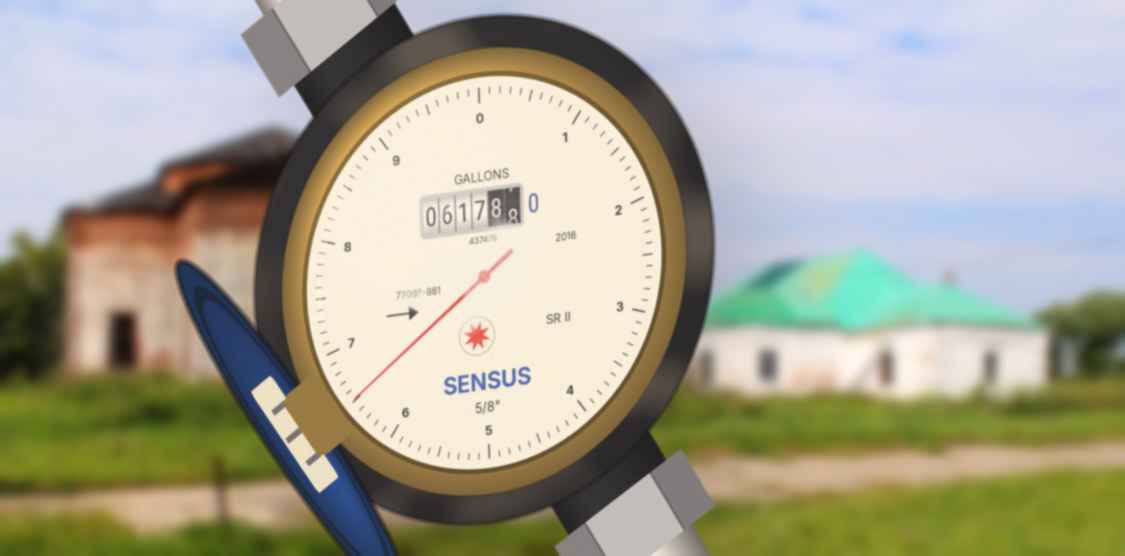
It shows 617876.5 gal
